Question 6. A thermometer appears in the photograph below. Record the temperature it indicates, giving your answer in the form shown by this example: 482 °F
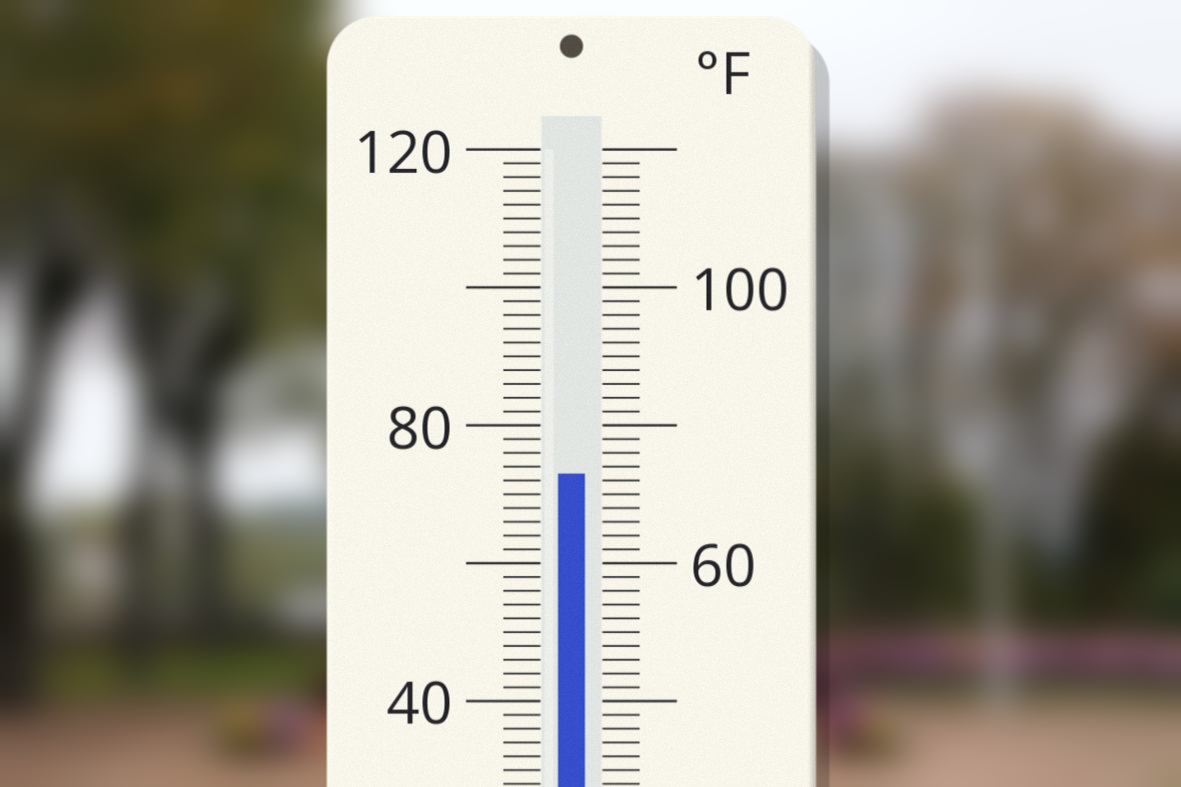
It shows 73 °F
